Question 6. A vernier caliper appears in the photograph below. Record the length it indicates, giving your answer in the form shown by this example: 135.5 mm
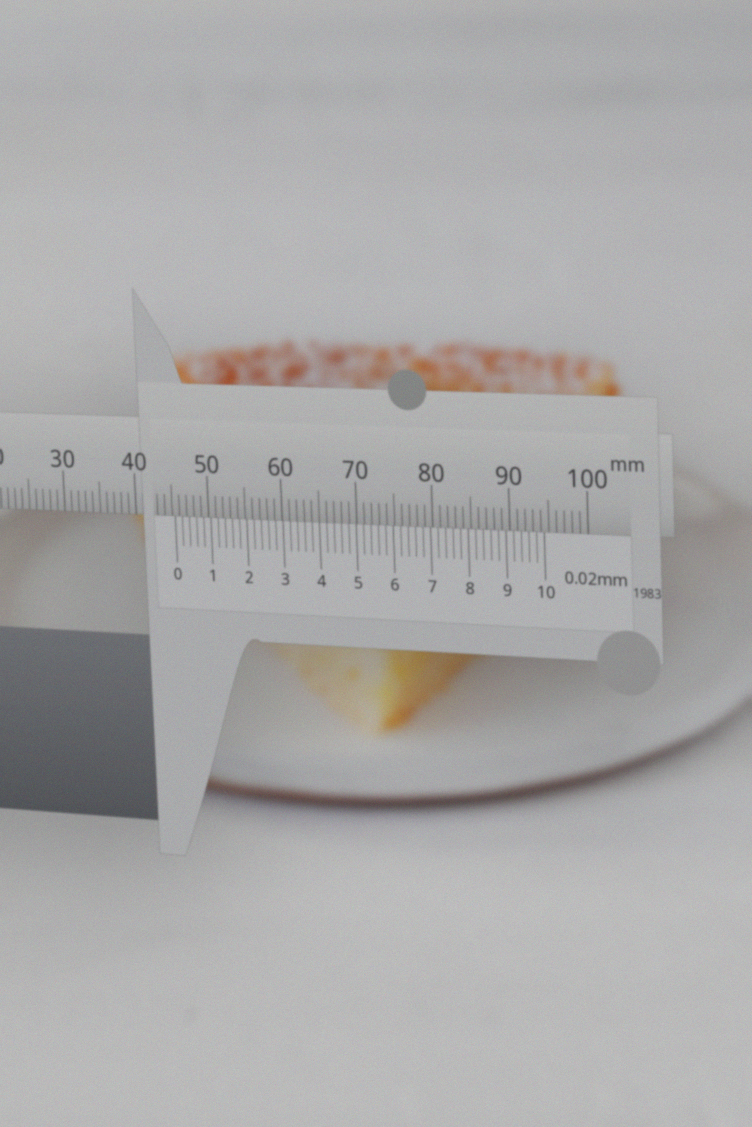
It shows 45.4 mm
